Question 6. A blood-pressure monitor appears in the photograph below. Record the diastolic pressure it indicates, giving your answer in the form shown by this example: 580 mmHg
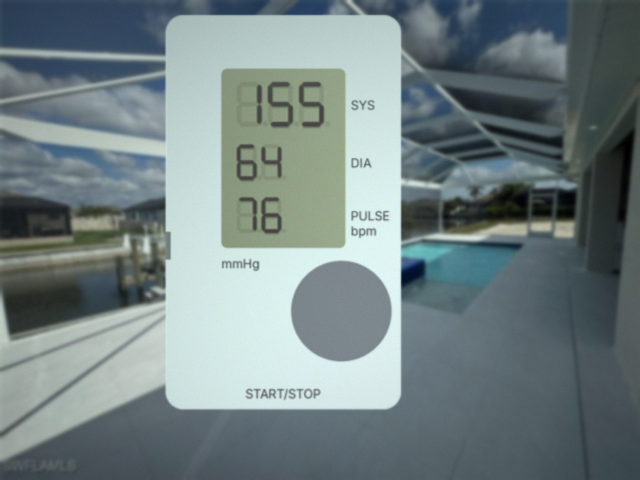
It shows 64 mmHg
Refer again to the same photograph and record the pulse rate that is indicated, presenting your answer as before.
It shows 76 bpm
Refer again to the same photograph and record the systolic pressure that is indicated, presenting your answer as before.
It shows 155 mmHg
